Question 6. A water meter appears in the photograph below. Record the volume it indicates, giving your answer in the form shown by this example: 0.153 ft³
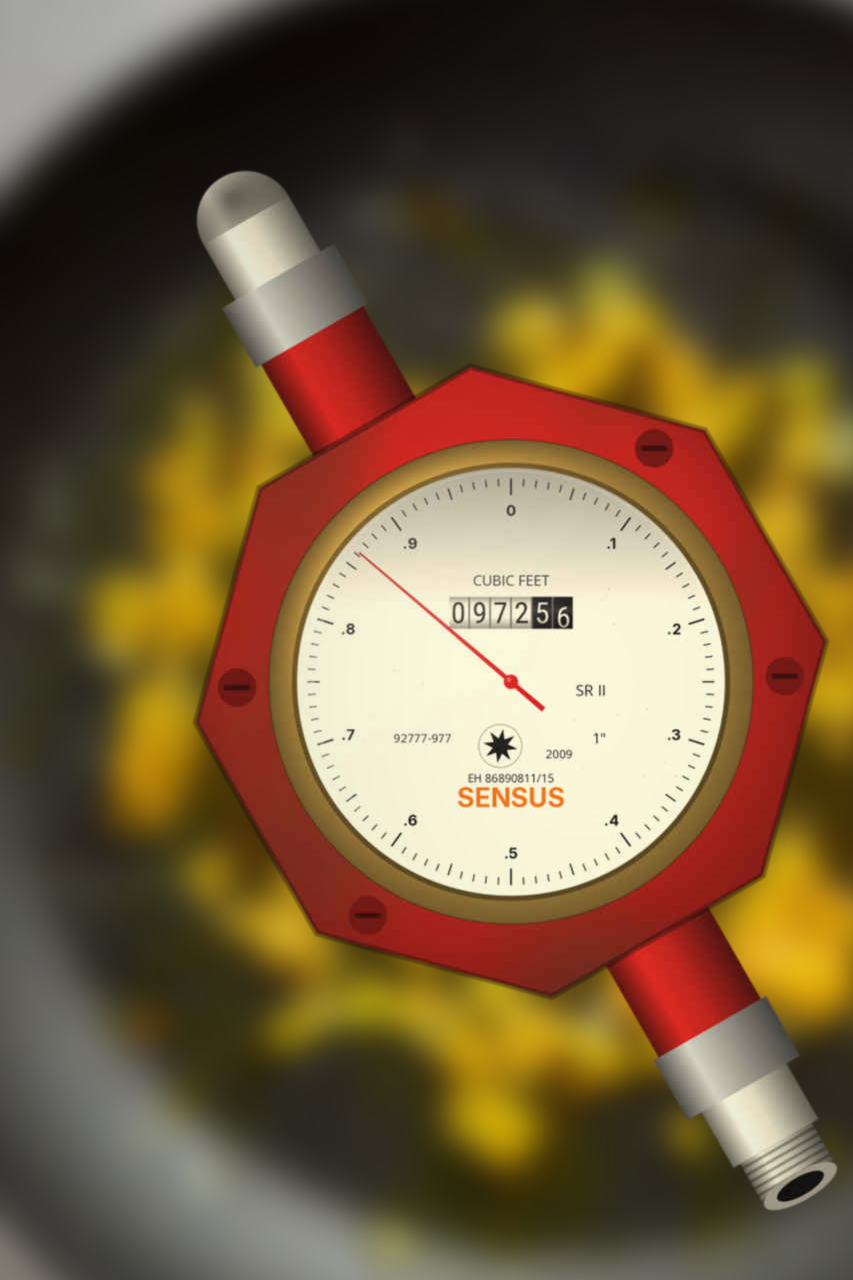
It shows 97255.86 ft³
